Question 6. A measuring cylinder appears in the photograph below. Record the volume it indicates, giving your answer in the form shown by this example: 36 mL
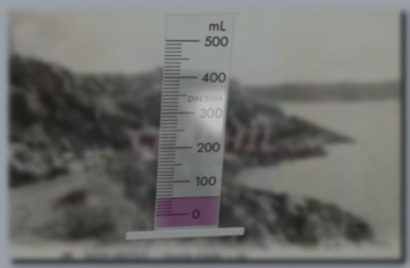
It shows 50 mL
